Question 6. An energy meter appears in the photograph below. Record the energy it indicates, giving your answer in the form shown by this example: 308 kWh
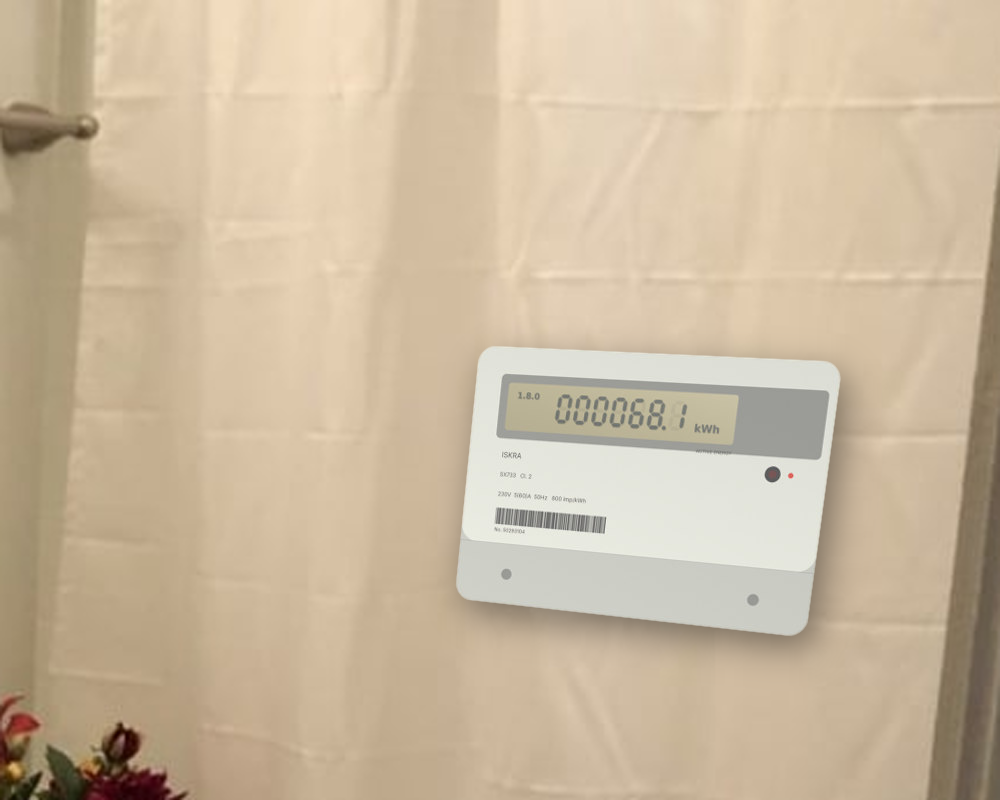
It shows 68.1 kWh
